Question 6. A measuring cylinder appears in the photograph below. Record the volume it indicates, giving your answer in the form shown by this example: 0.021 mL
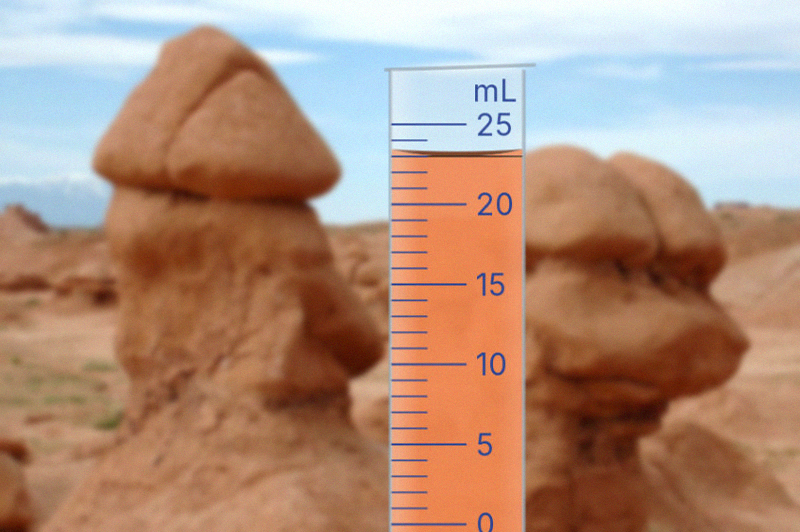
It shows 23 mL
